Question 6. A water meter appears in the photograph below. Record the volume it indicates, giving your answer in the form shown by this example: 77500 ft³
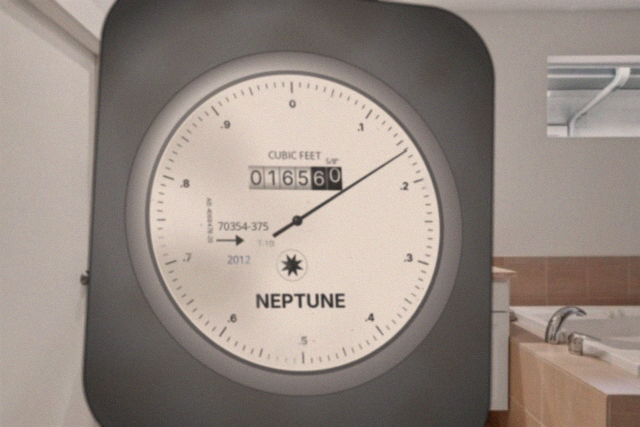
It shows 16560.16 ft³
